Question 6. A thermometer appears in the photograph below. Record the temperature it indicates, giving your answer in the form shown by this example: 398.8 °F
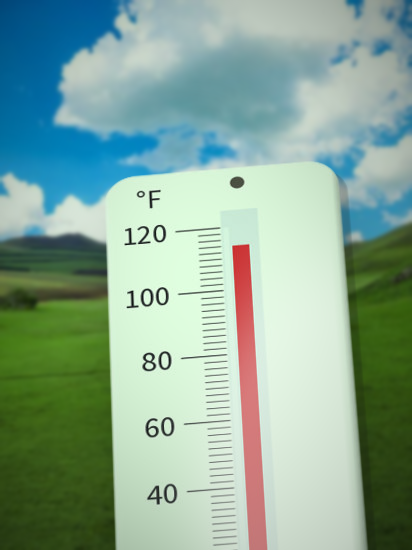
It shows 114 °F
